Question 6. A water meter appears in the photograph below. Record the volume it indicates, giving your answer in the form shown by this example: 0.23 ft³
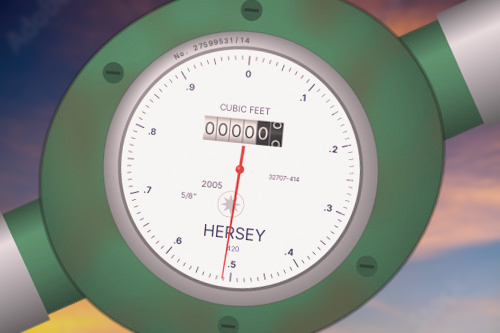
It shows 8.51 ft³
